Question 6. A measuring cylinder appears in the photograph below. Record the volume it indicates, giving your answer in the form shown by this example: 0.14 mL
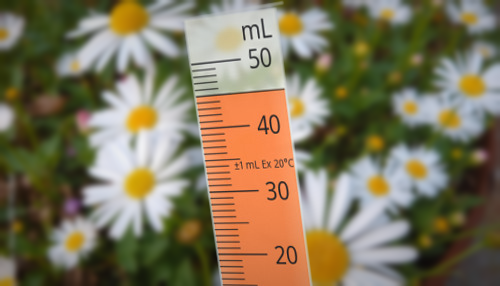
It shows 45 mL
